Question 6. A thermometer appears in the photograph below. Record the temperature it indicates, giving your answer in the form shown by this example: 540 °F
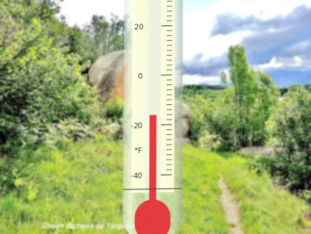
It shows -16 °F
